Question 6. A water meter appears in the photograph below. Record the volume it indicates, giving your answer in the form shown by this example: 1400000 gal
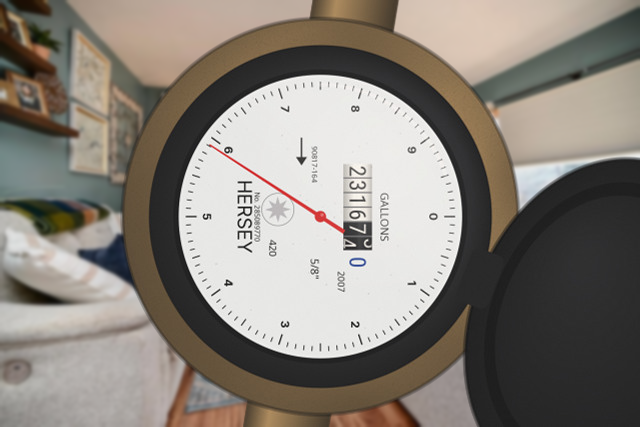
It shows 2316735.9 gal
